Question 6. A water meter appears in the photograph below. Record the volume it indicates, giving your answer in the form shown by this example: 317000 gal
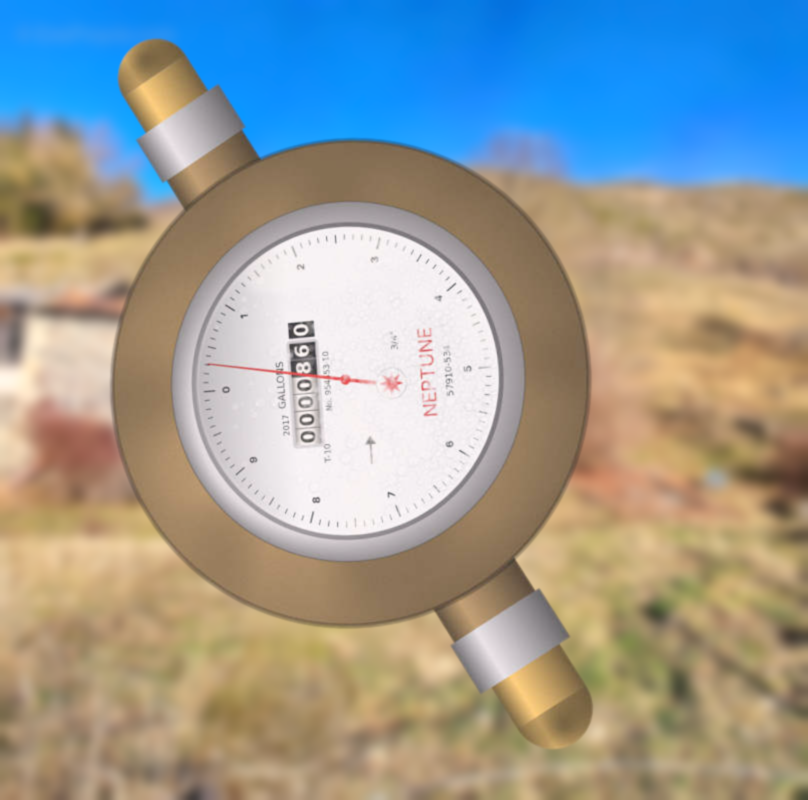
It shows 860.3 gal
